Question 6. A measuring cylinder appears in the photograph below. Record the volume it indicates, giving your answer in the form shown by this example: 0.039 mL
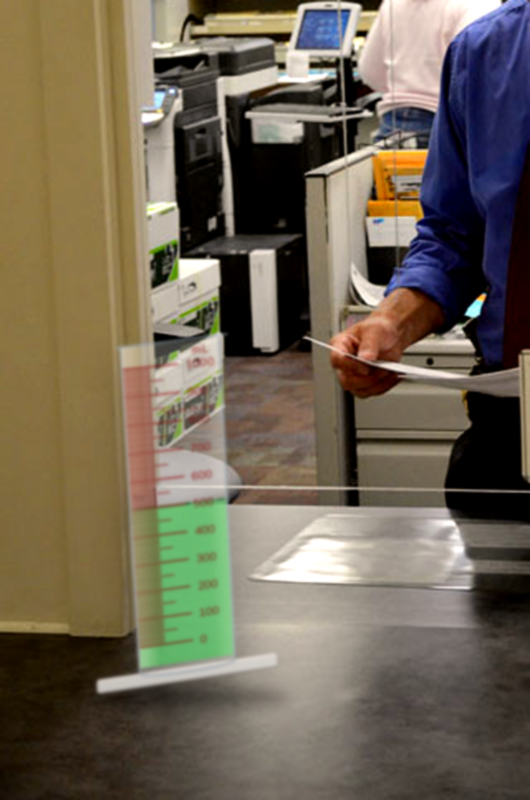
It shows 500 mL
